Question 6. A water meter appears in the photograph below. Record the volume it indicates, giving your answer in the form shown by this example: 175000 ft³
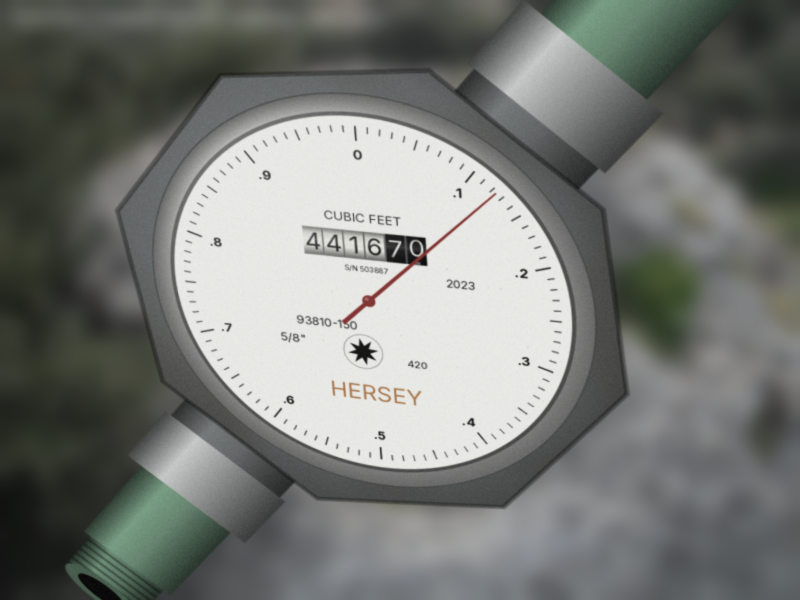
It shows 441670.12 ft³
